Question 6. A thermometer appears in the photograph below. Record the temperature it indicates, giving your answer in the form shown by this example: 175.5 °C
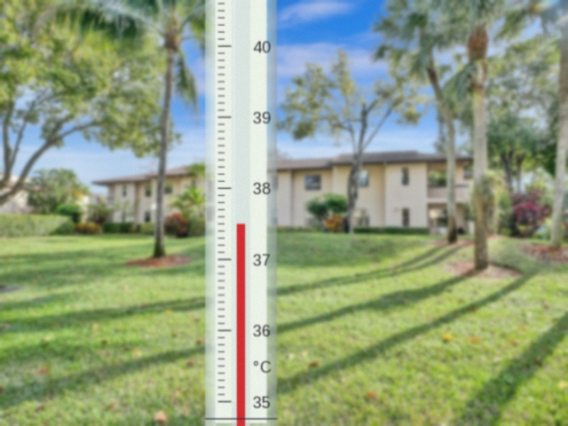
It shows 37.5 °C
